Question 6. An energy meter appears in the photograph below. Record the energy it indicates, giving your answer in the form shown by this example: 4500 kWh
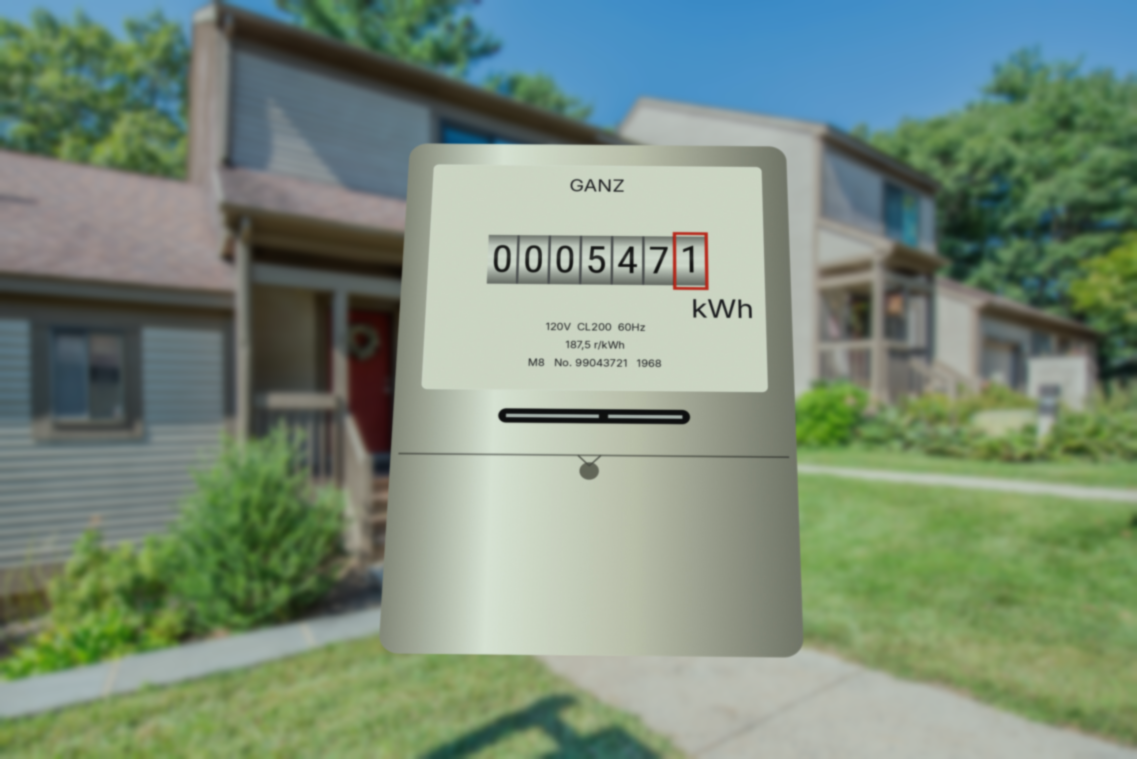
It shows 547.1 kWh
